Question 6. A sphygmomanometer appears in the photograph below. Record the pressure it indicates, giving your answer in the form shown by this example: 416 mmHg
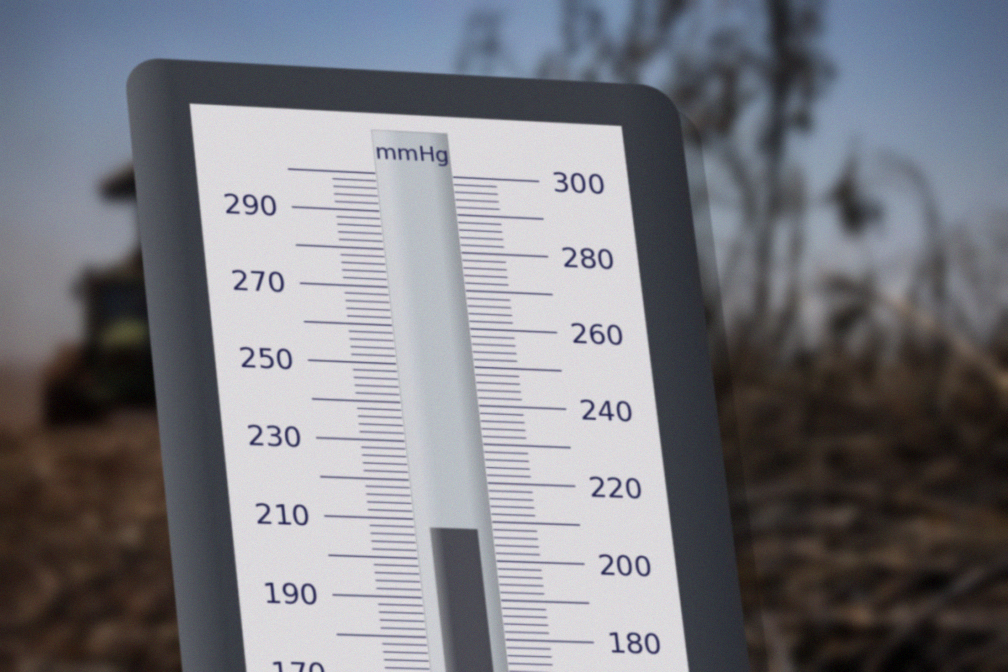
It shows 208 mmHg
